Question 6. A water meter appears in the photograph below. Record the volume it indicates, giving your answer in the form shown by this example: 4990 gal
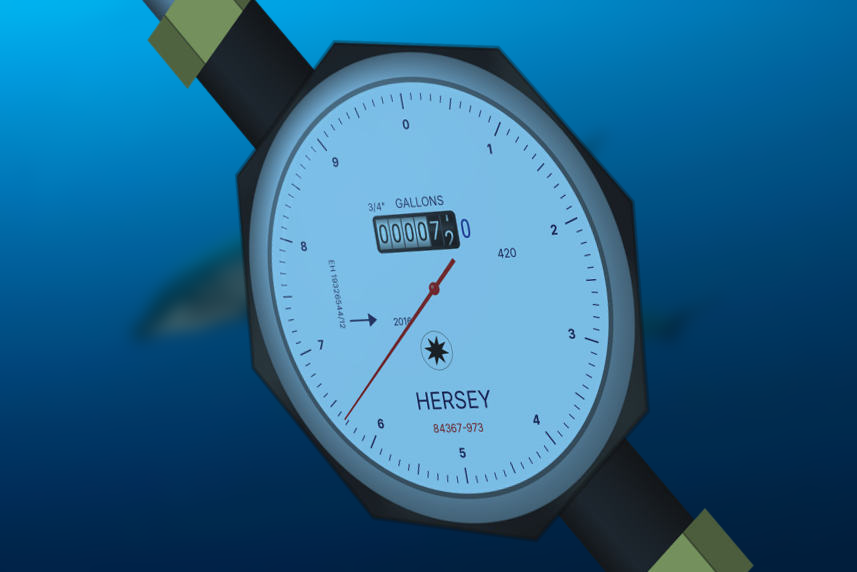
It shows 716.3 gal
